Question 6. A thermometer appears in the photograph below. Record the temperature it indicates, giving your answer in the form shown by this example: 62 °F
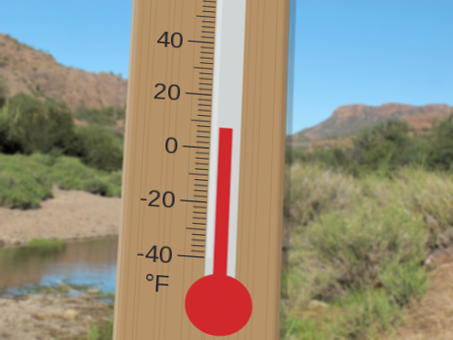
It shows 8 °F
